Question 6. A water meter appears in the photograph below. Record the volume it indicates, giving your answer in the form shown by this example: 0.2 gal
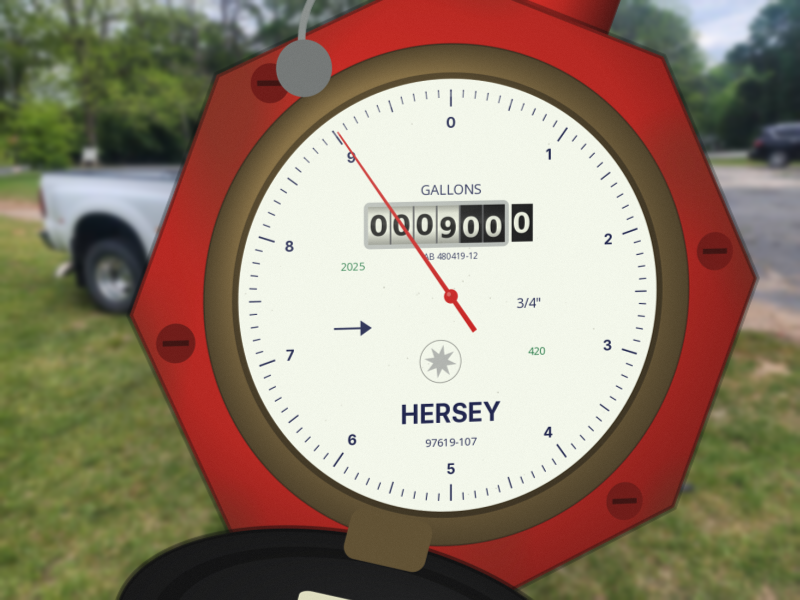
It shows 8999.0 gal
